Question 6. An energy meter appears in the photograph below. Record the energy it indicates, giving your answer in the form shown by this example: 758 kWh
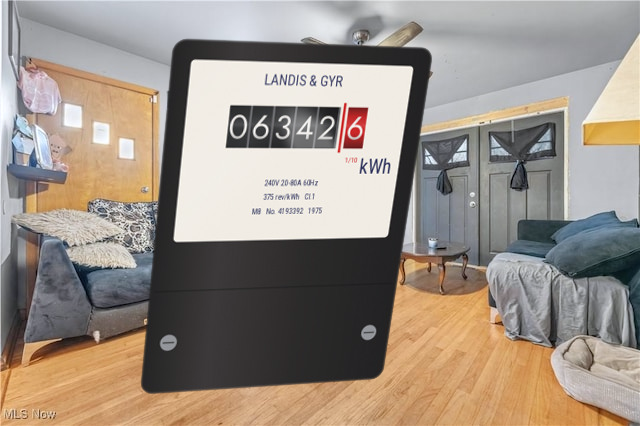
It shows 6342.6 kWh
